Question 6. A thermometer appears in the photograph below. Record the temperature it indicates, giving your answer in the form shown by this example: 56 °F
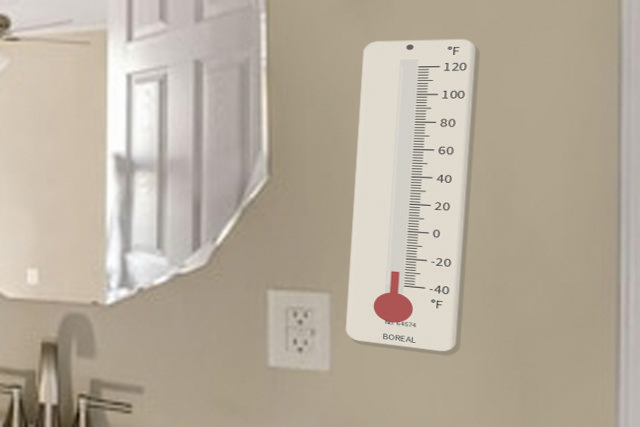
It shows -30 °F
